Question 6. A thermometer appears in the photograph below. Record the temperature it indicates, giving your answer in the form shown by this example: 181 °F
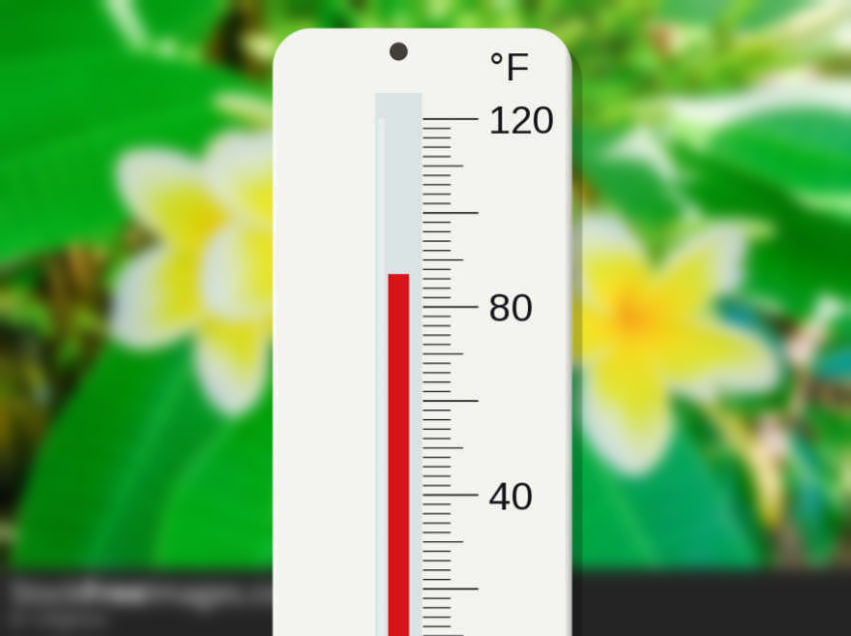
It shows 87 °F
